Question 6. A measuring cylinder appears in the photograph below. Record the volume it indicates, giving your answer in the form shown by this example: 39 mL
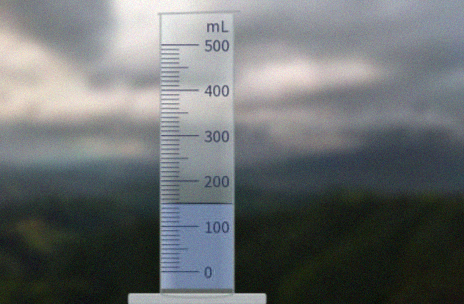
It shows 150 mL
